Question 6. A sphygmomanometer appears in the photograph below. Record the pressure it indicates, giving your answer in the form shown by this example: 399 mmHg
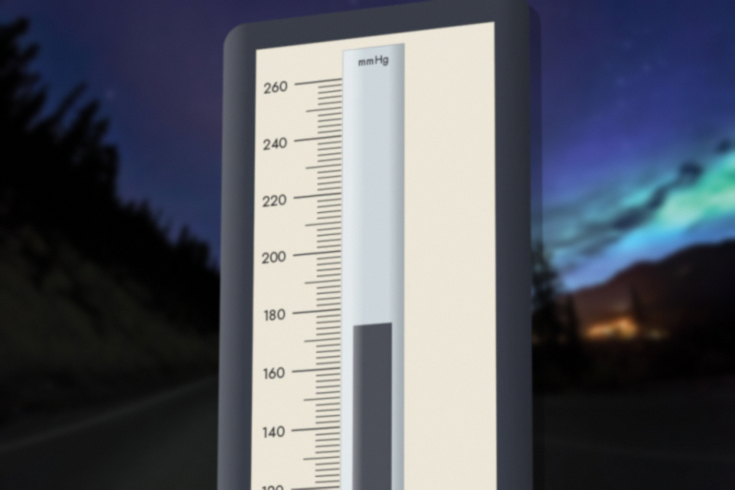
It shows 174 mmHg
